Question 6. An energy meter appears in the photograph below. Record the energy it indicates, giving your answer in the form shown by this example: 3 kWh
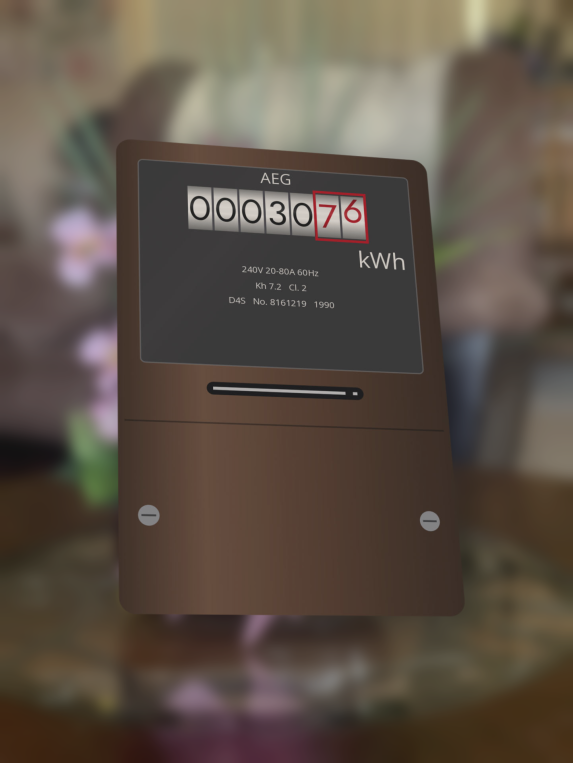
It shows 30.76 kWh
